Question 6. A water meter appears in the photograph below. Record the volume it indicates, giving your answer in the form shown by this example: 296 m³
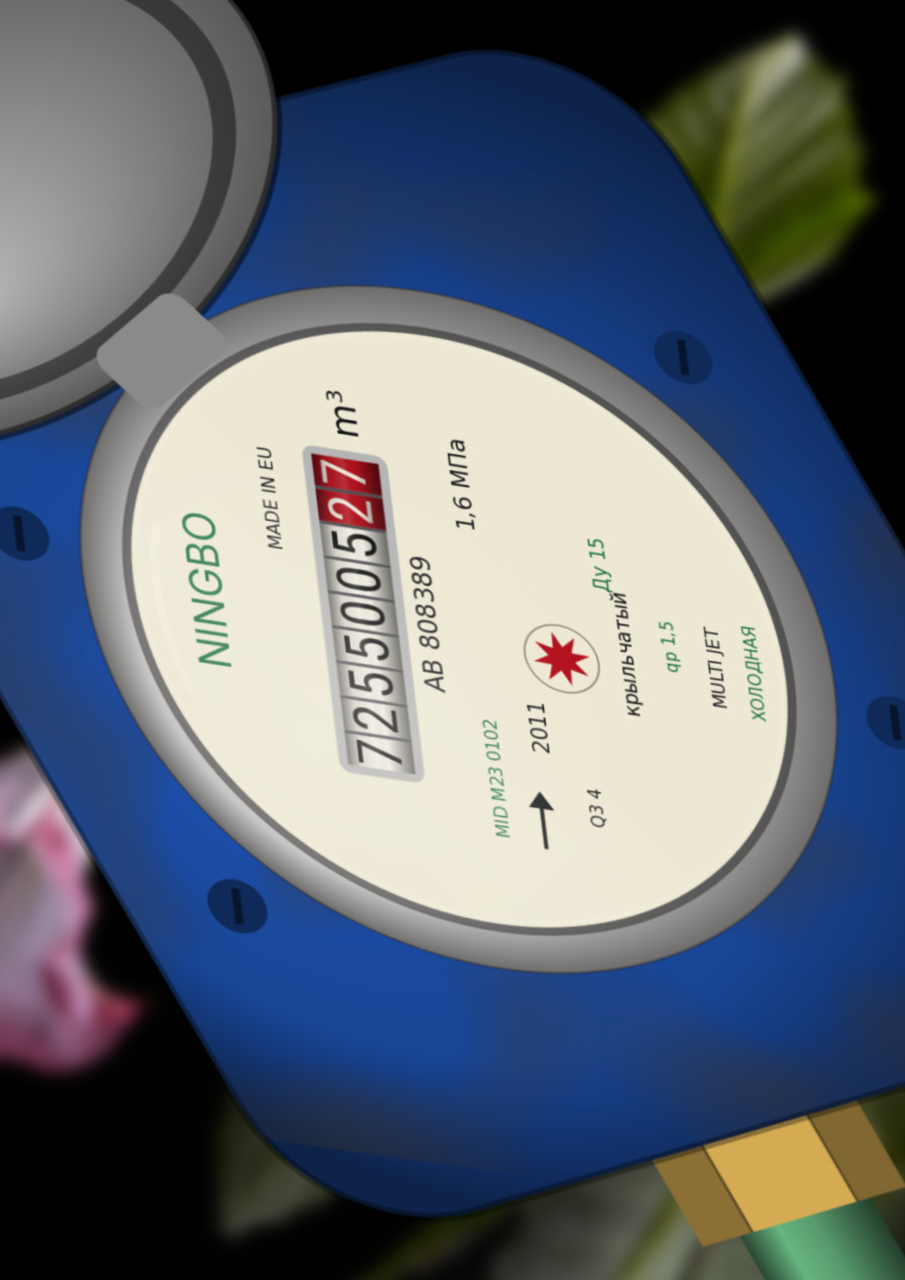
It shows 7255005.27 m³
